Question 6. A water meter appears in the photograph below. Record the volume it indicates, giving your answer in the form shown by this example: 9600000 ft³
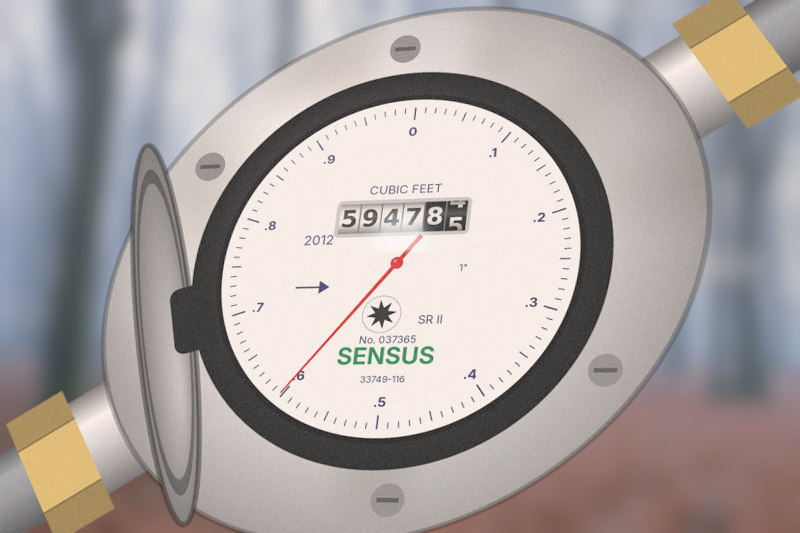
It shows 594784.60 ft³
